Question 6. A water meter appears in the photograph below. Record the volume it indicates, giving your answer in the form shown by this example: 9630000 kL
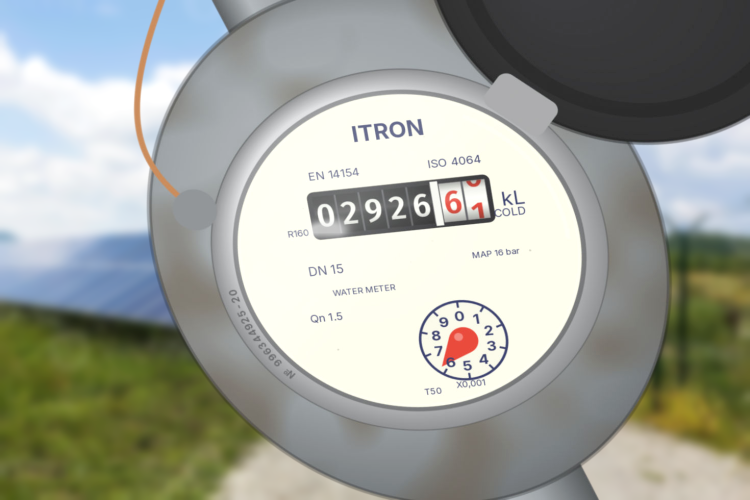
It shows 2926.606 kL
